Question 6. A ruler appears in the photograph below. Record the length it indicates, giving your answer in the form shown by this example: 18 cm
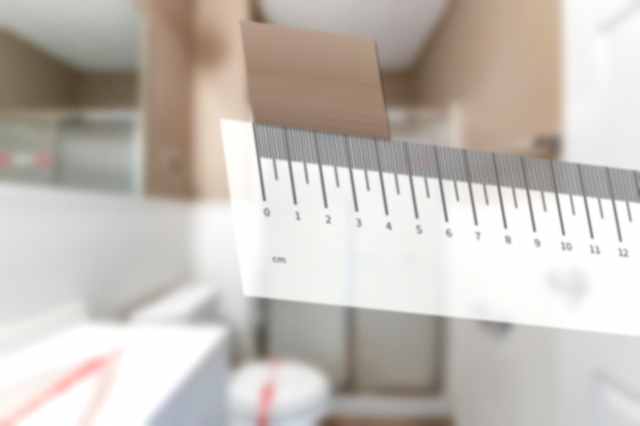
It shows 4.5 cm
